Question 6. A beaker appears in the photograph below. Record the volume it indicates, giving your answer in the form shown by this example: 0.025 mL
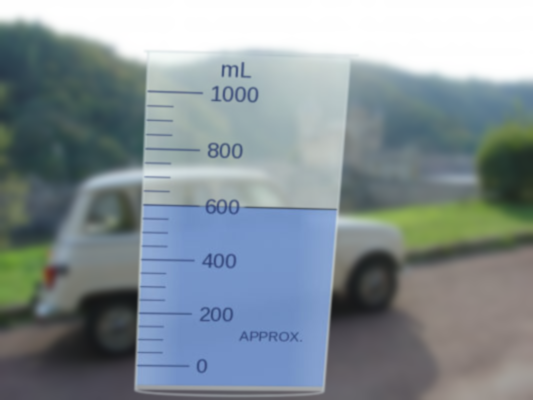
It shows 600 mL
